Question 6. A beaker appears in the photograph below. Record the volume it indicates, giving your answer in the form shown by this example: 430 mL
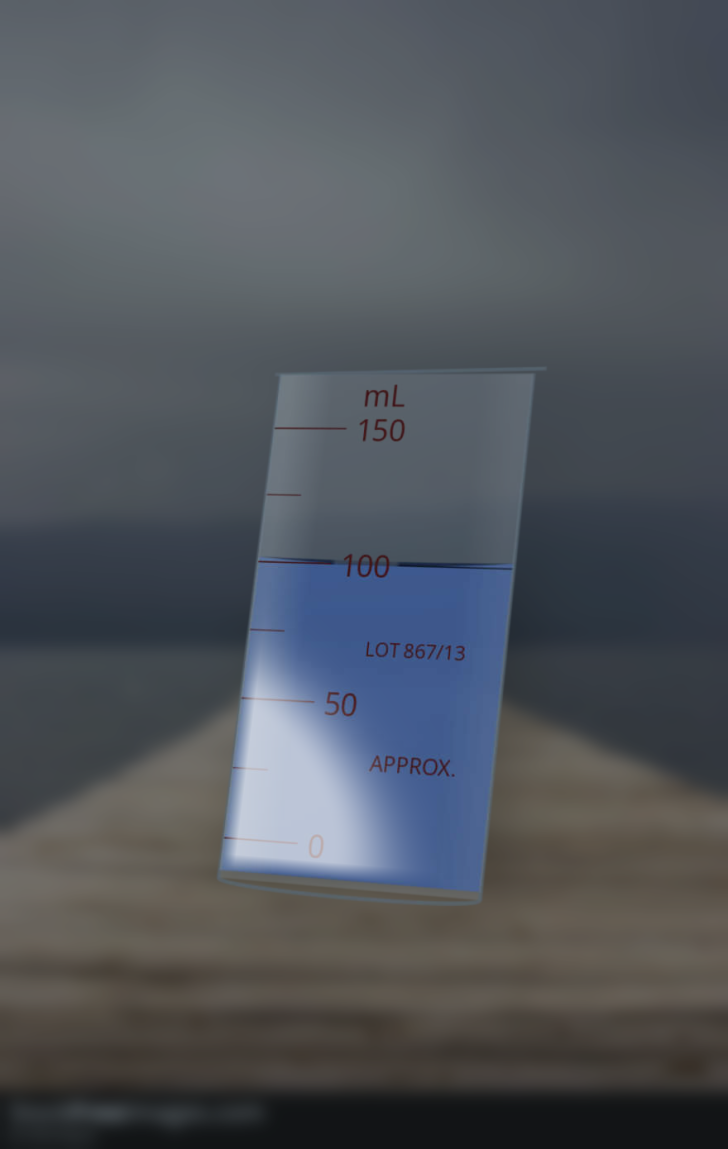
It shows 100 mL
